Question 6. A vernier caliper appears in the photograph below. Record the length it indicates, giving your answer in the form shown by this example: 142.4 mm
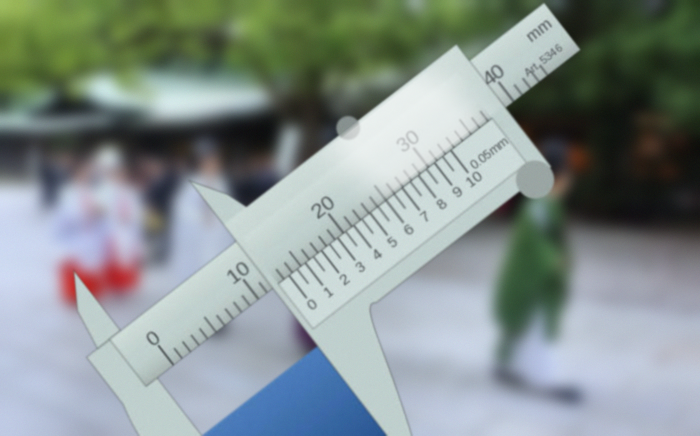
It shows 13.6 mm
